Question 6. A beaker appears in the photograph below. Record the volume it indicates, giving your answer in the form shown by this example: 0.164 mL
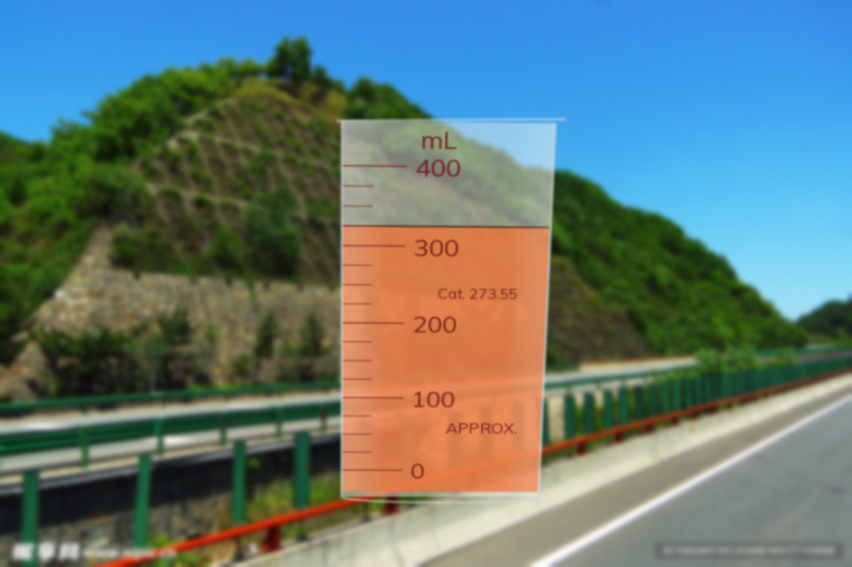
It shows 325 mL
